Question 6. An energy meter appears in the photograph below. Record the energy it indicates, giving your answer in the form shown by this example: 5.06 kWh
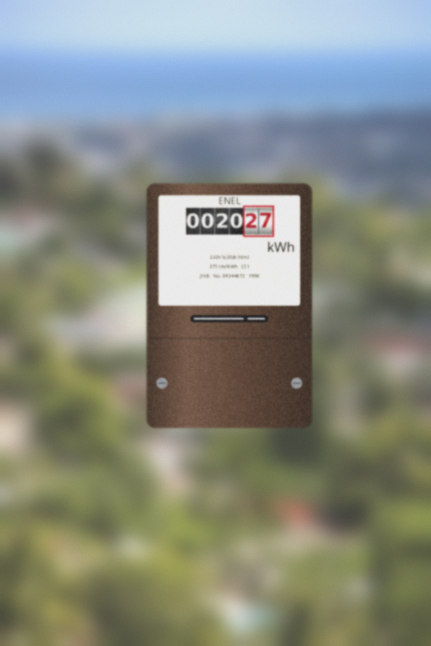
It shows 20.27 kWh
